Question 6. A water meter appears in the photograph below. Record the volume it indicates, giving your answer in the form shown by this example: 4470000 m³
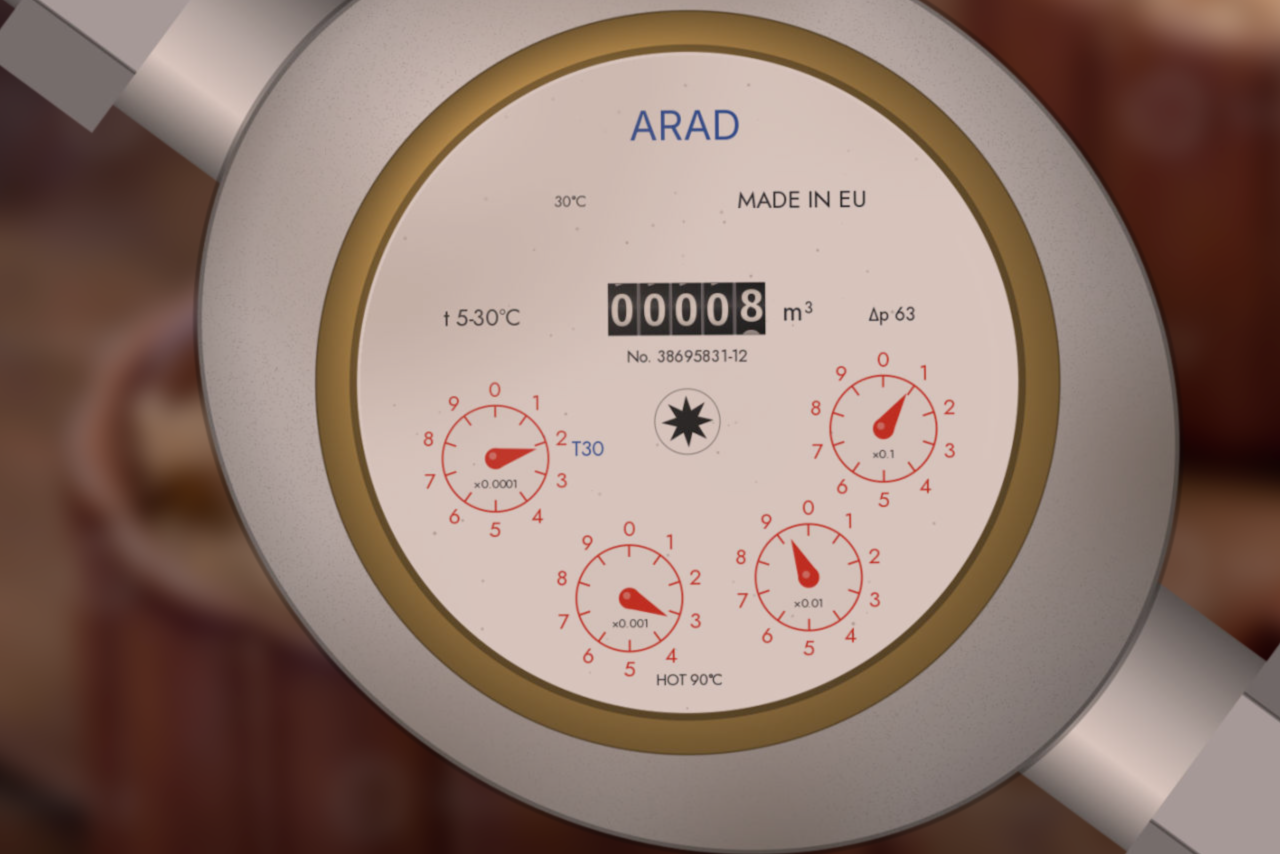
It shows 8.0932 m³
